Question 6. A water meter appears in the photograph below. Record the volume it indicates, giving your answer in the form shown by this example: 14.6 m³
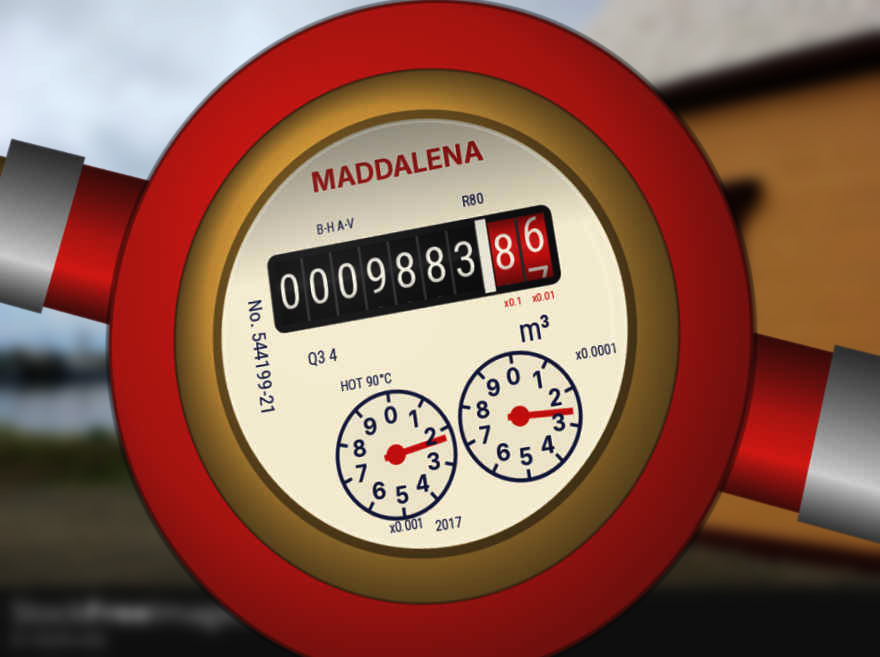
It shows 9883.8622 m³
